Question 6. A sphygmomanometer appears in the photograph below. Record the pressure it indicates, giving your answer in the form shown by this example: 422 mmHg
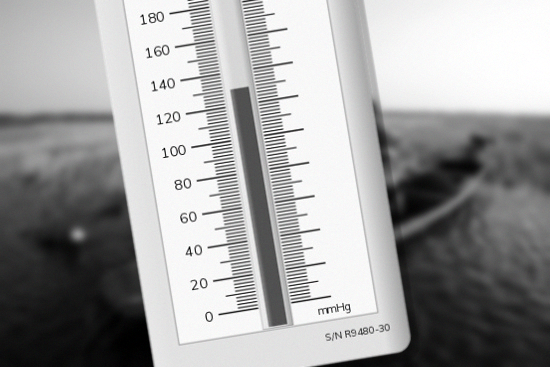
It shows 130 mmHg
